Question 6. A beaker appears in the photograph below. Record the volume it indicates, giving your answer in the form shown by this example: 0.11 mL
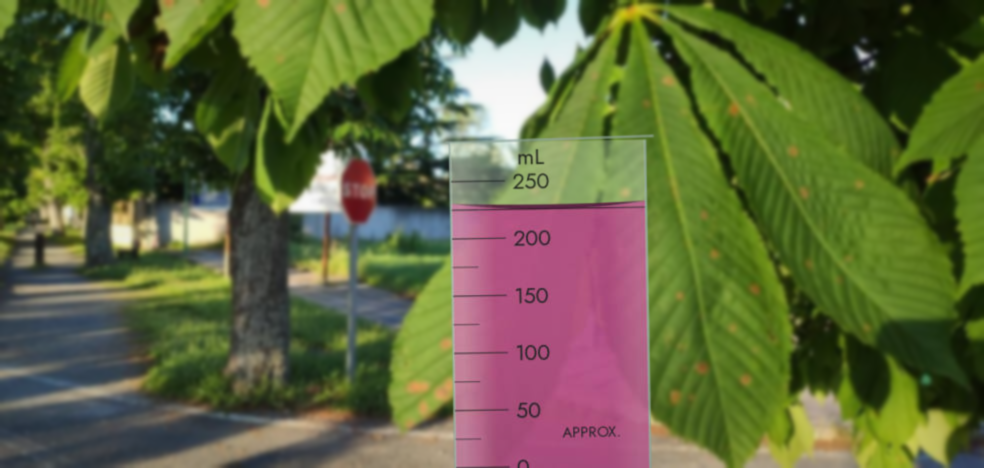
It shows 225 mL
